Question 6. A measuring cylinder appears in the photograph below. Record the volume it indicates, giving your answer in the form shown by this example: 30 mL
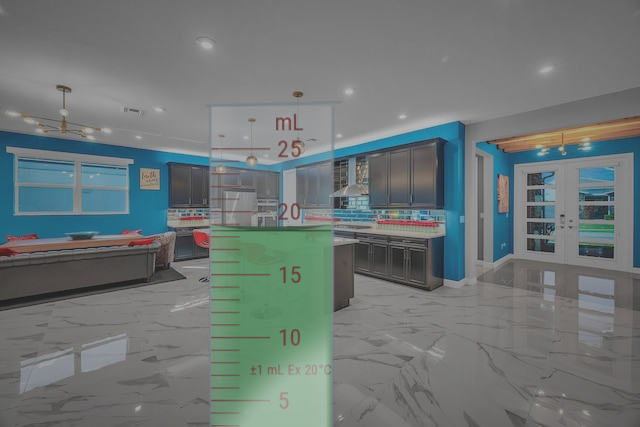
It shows 18.5 mL
